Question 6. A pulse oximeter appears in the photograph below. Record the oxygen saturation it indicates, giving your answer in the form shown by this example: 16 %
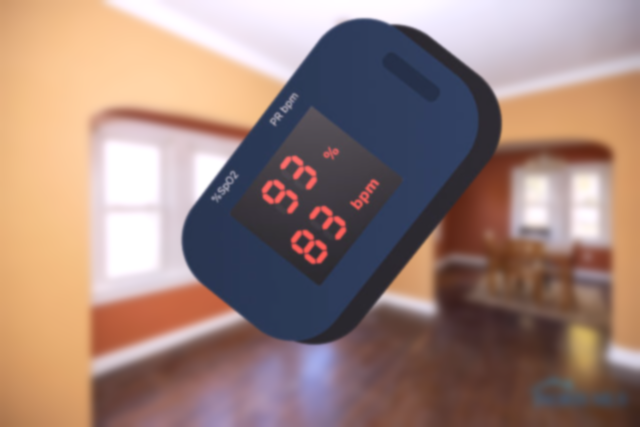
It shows 93 %
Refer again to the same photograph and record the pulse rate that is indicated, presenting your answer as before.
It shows 83 bpm
